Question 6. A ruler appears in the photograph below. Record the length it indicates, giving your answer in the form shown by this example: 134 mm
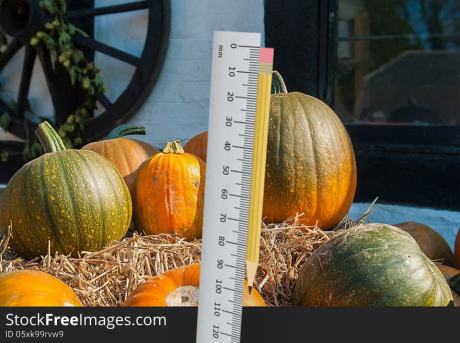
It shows 100 mm
